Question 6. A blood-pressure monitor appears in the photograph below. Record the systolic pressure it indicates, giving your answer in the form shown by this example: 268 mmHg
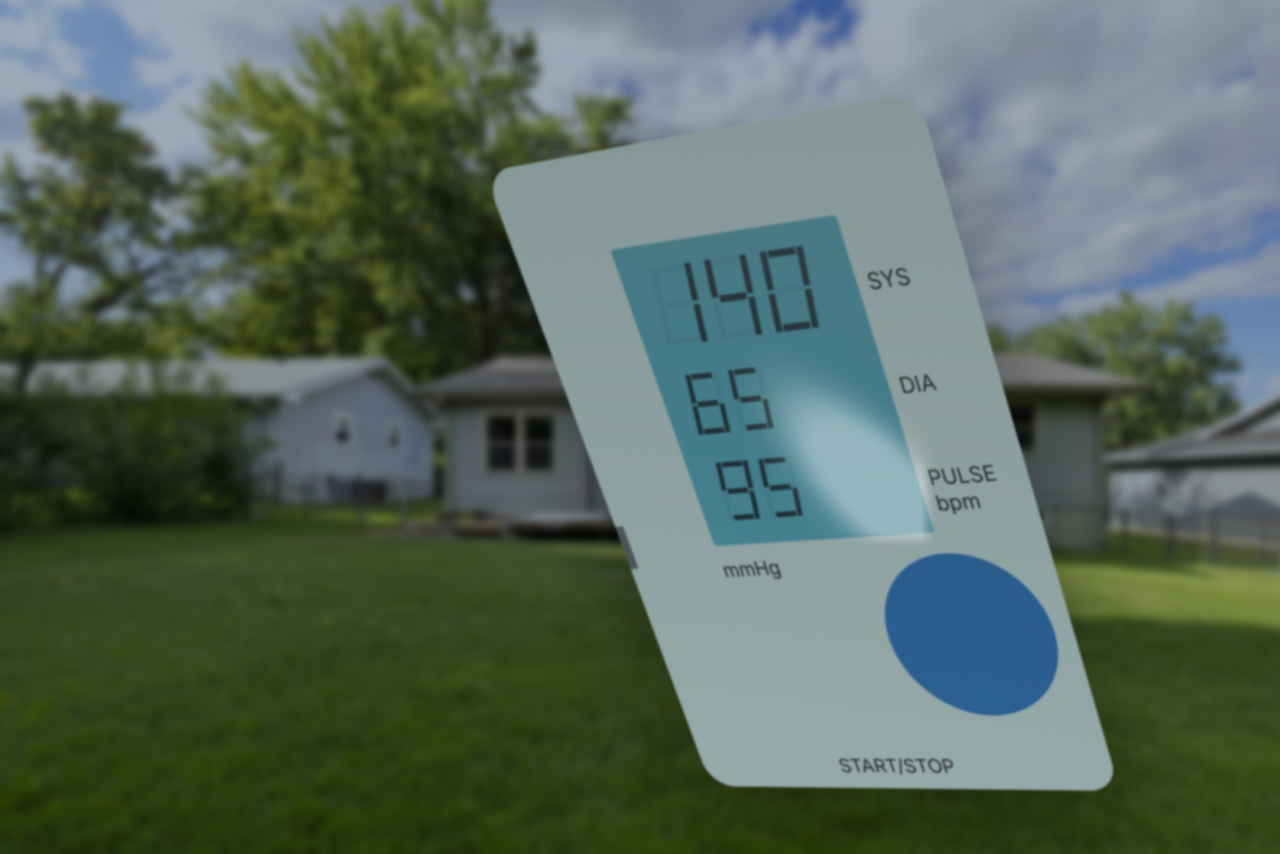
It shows 140 mmHg
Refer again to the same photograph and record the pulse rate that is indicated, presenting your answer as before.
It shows 95 bpm
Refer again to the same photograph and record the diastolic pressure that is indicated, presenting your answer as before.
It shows 65 mmHg
